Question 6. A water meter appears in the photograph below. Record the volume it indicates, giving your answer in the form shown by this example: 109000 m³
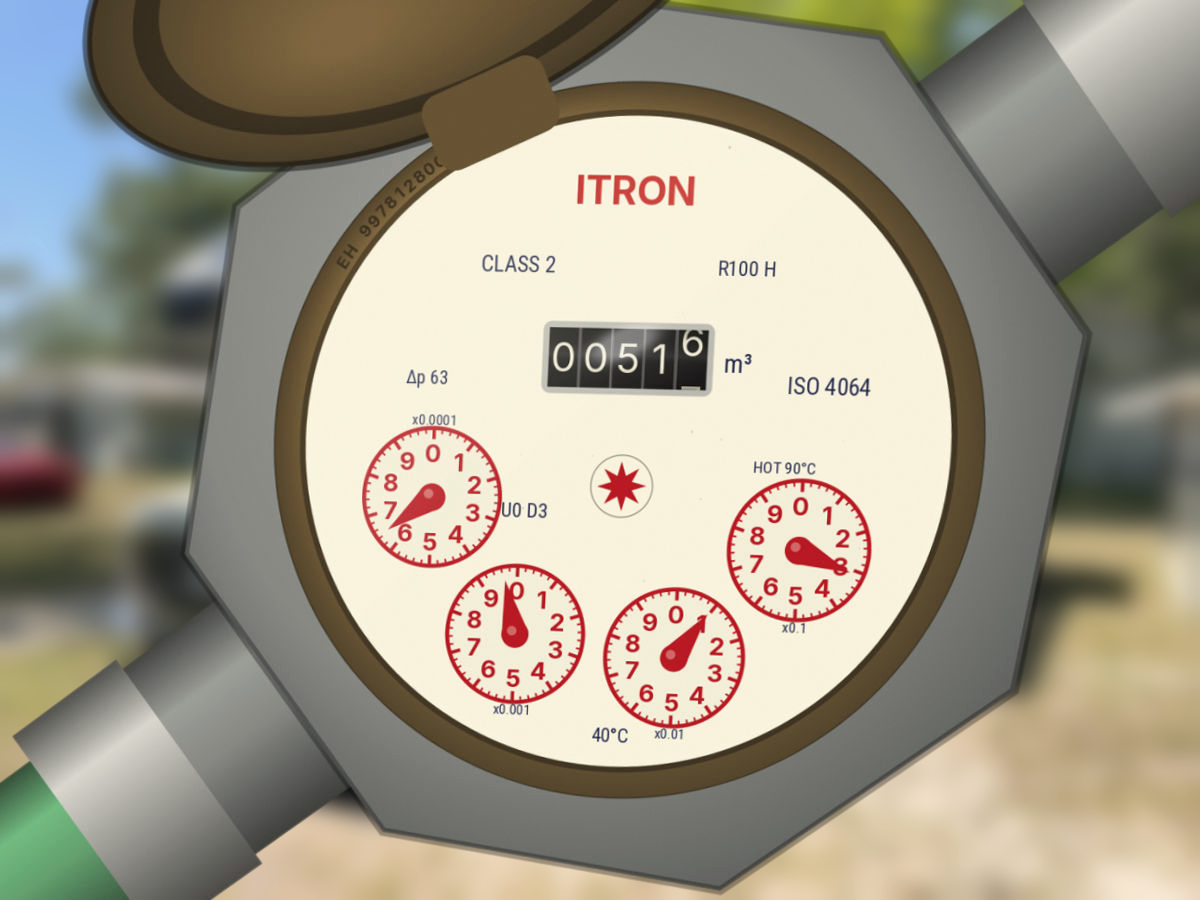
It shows 516.3096 m³
